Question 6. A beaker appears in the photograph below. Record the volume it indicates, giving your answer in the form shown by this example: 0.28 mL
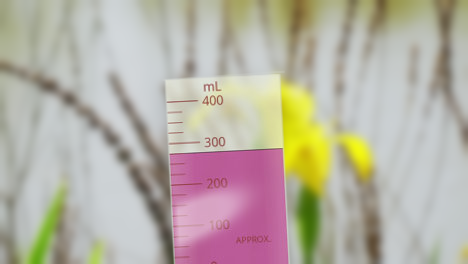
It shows 275 mL
